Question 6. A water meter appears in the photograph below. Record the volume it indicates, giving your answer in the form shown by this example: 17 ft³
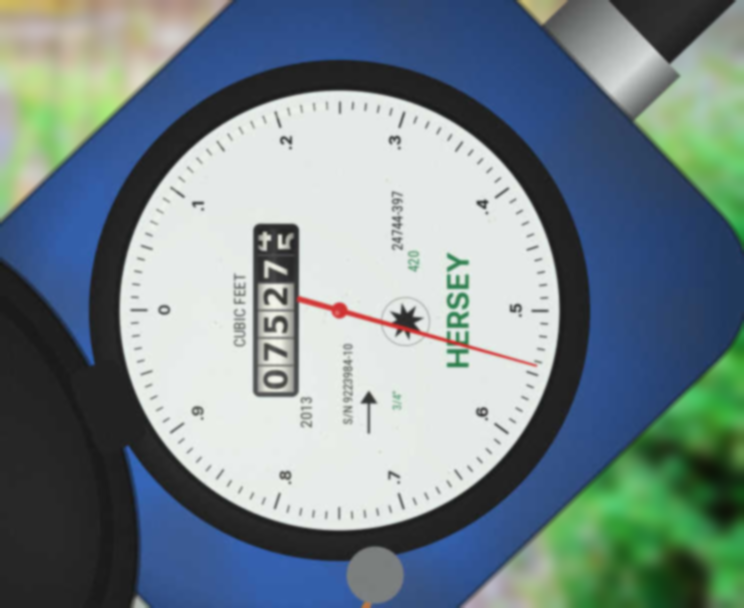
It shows 75274.54 ft³
